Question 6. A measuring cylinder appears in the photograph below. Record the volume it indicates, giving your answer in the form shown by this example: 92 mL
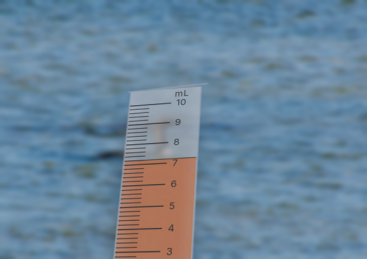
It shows 7.2 mL
